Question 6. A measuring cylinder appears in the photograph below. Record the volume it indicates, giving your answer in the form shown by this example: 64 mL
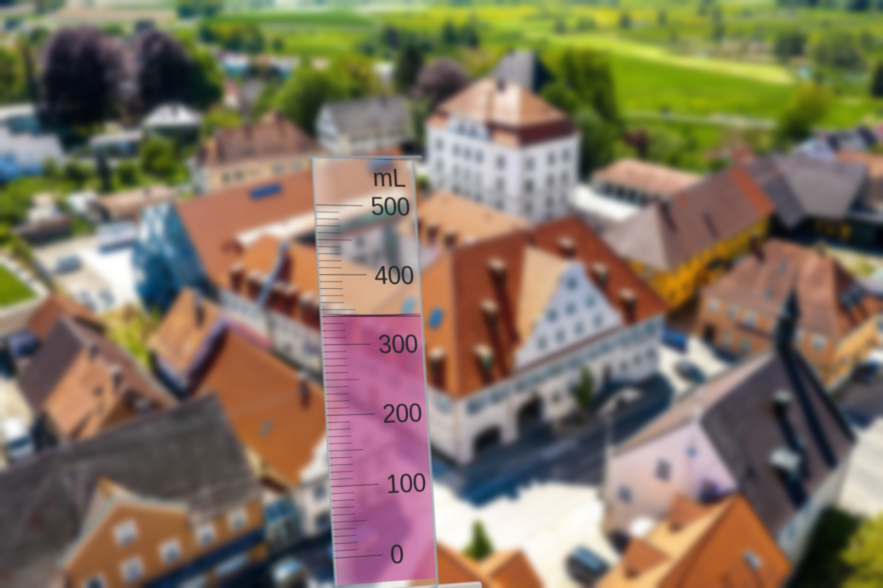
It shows 340 mL
